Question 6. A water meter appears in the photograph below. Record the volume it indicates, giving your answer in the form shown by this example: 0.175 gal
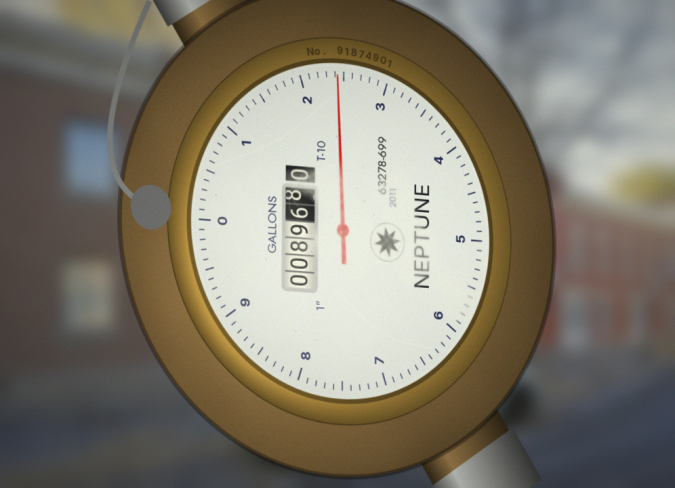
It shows 89682.4 gal
